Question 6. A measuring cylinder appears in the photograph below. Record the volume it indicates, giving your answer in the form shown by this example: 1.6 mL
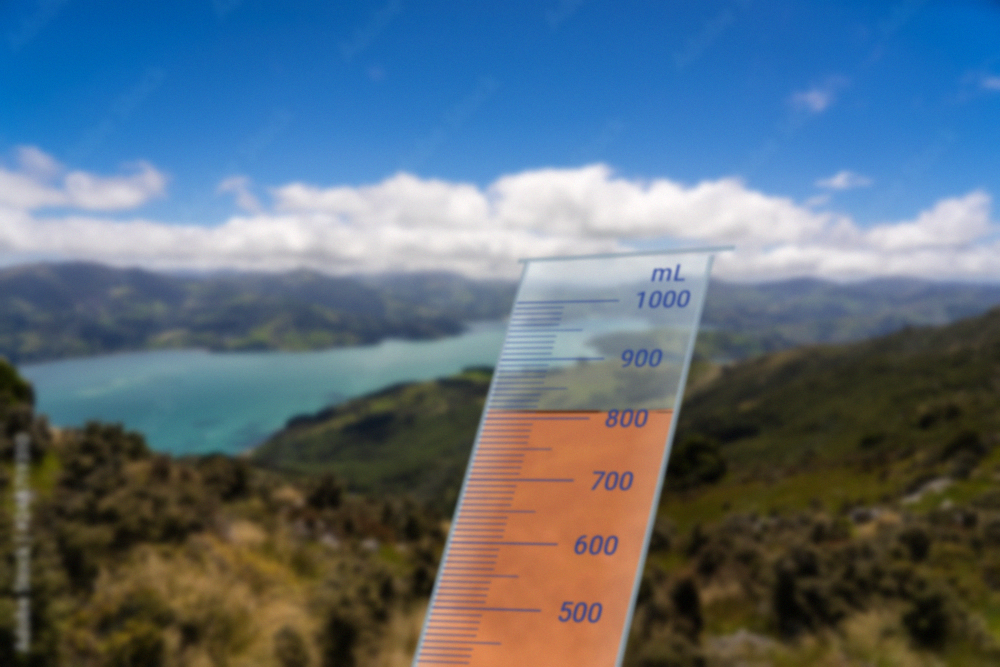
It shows 810 mL
